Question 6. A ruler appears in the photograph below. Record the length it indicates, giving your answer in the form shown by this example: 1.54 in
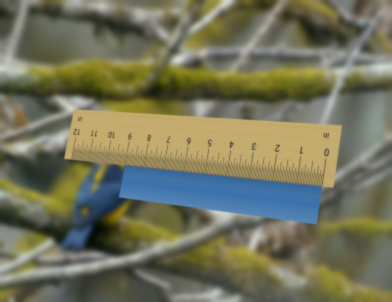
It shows 9 in
